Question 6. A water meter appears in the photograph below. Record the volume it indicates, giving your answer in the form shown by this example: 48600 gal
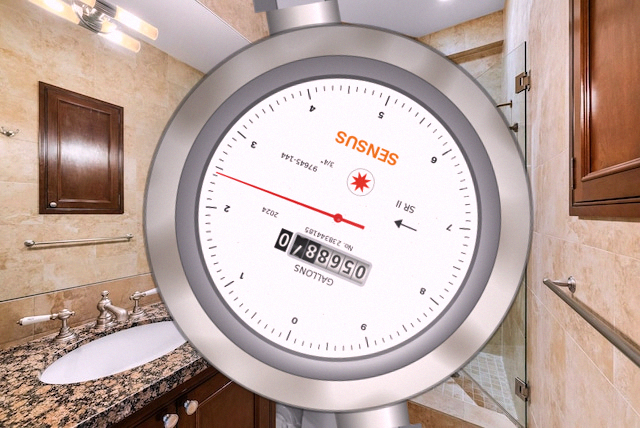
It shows 568872.4 gal
